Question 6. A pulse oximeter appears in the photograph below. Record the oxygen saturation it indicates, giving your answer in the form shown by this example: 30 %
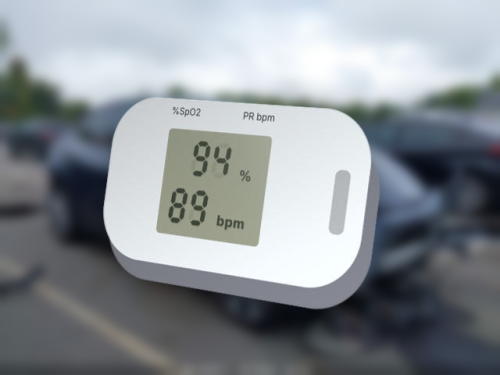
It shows 94 %
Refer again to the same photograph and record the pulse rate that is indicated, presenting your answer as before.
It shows 89 bpm
